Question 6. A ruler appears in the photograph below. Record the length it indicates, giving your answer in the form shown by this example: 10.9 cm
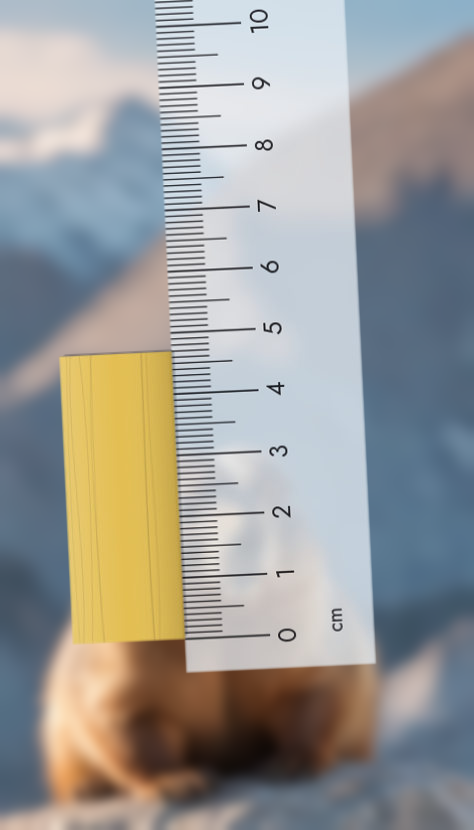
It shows 4.7 cm
